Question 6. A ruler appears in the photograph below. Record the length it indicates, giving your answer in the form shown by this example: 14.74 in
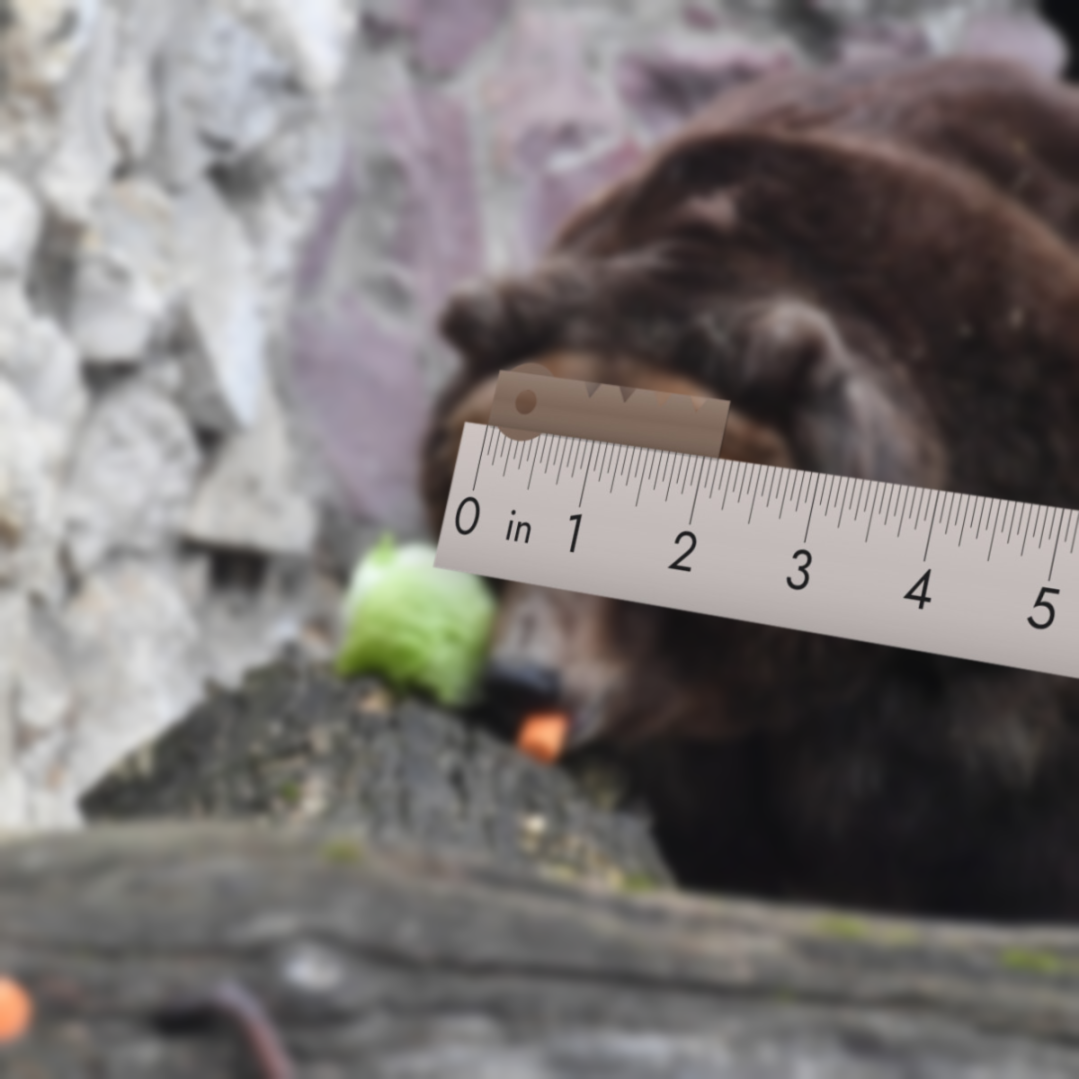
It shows 2.125 in
